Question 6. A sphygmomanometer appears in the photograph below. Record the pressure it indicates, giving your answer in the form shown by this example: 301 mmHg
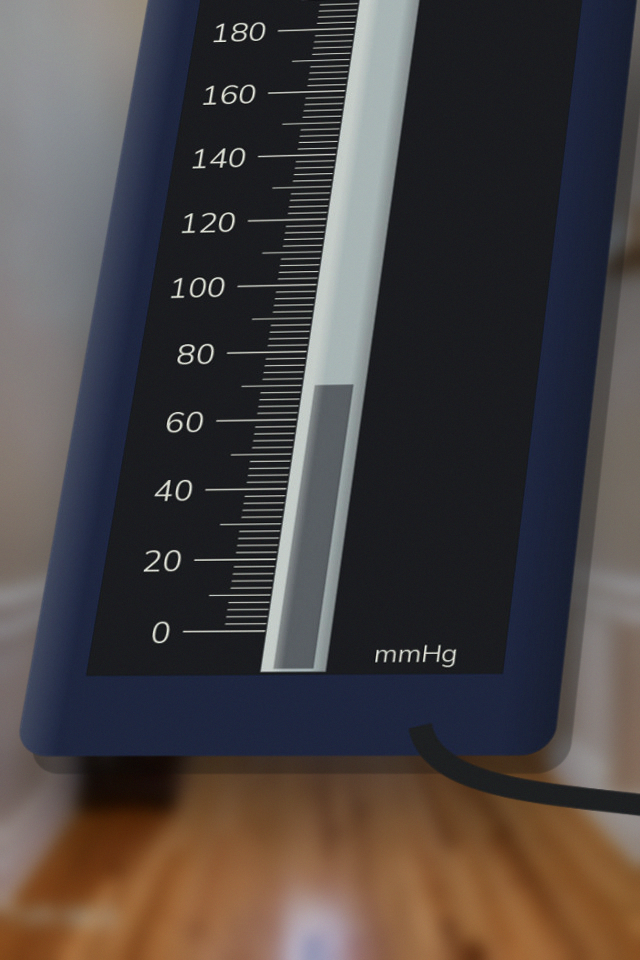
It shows 70 mmHg
